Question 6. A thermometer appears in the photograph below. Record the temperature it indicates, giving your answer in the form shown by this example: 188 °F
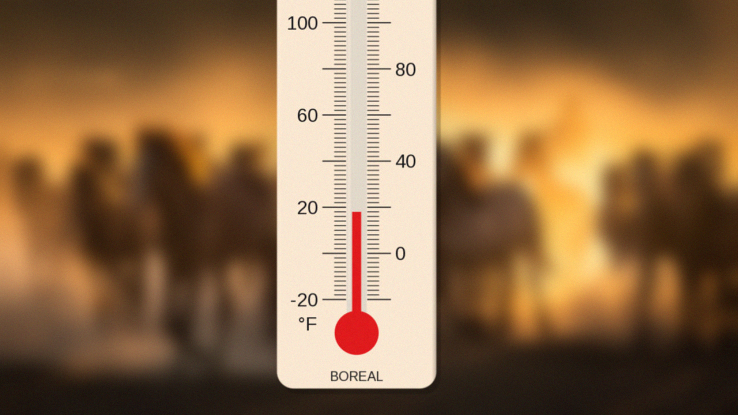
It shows 18 °F
